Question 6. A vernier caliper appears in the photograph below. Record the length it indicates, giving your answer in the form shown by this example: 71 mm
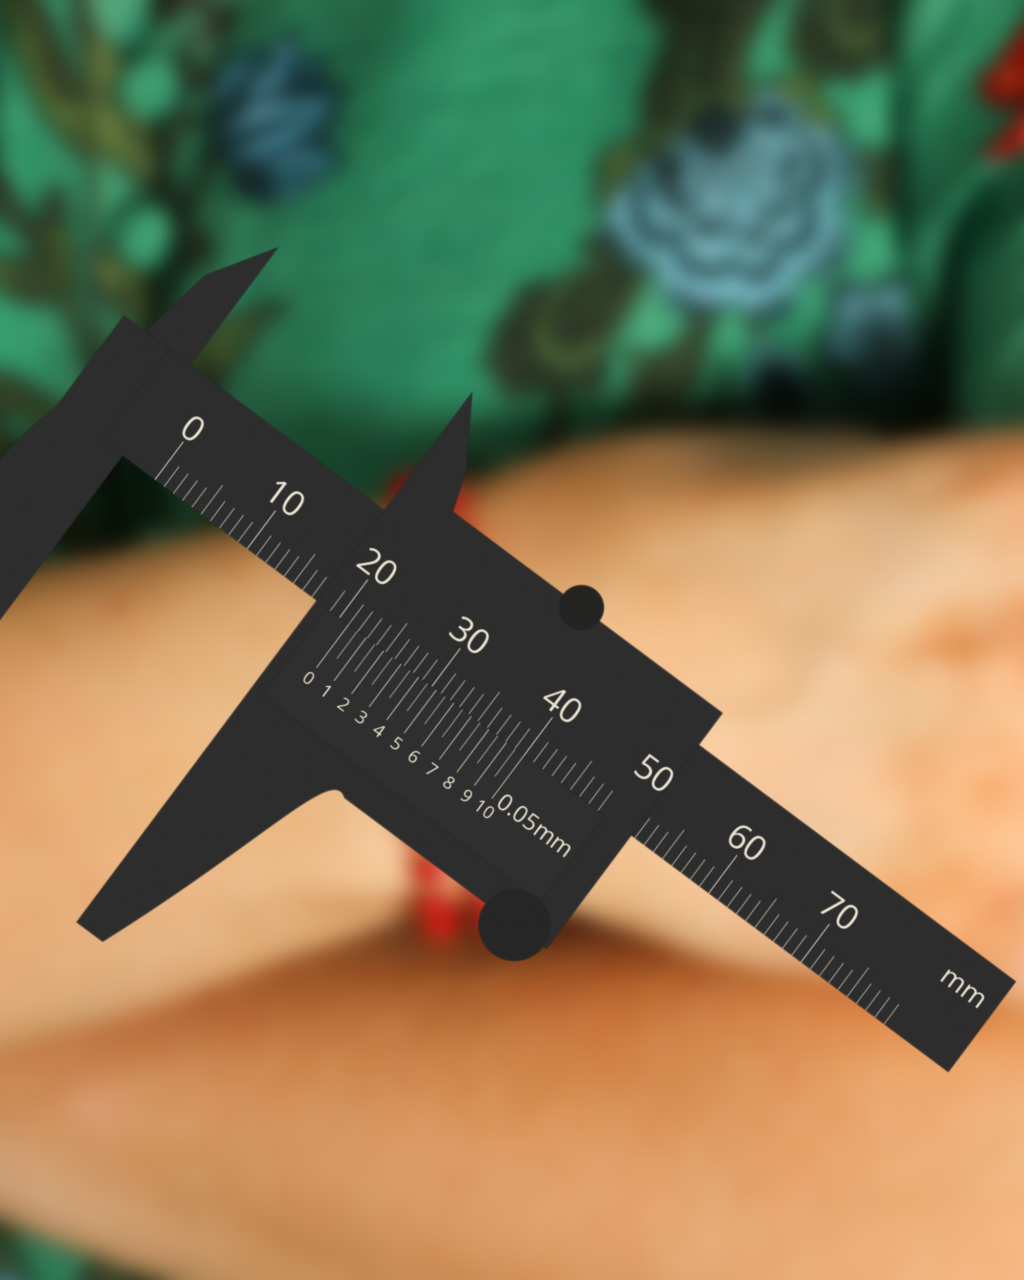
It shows 21.0 mm
